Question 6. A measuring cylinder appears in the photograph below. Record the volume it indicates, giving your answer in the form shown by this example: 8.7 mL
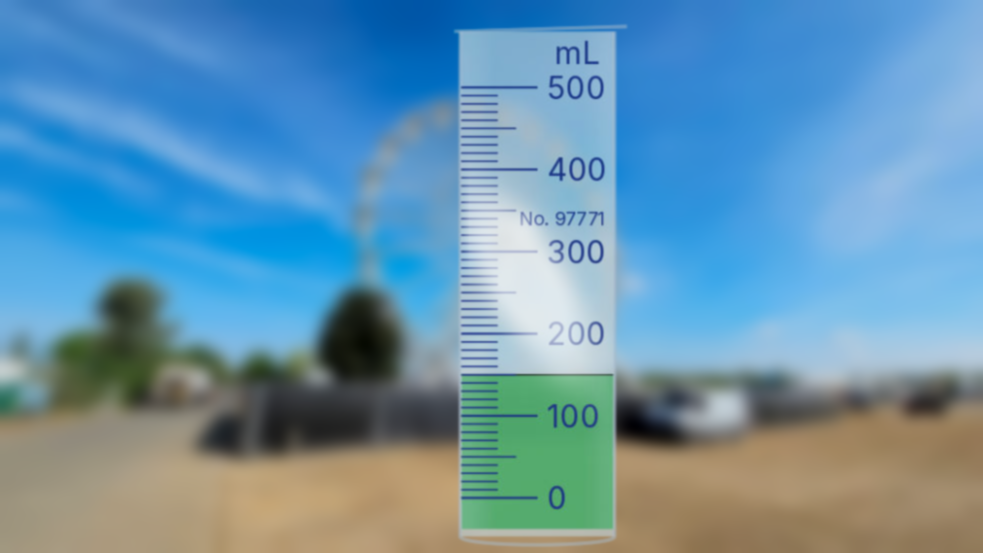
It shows 150 mL
